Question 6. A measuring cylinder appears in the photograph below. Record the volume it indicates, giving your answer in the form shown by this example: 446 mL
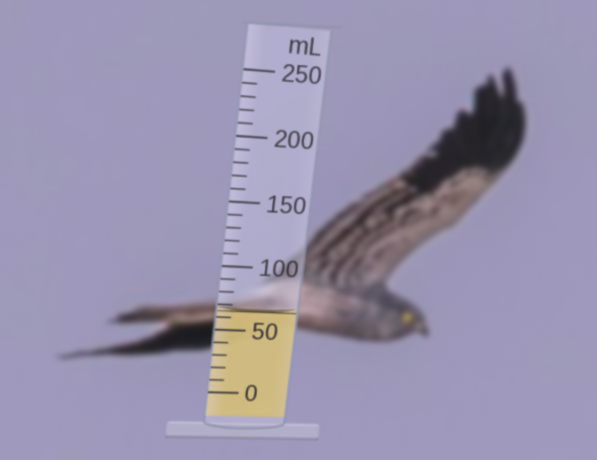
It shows 65 mL
